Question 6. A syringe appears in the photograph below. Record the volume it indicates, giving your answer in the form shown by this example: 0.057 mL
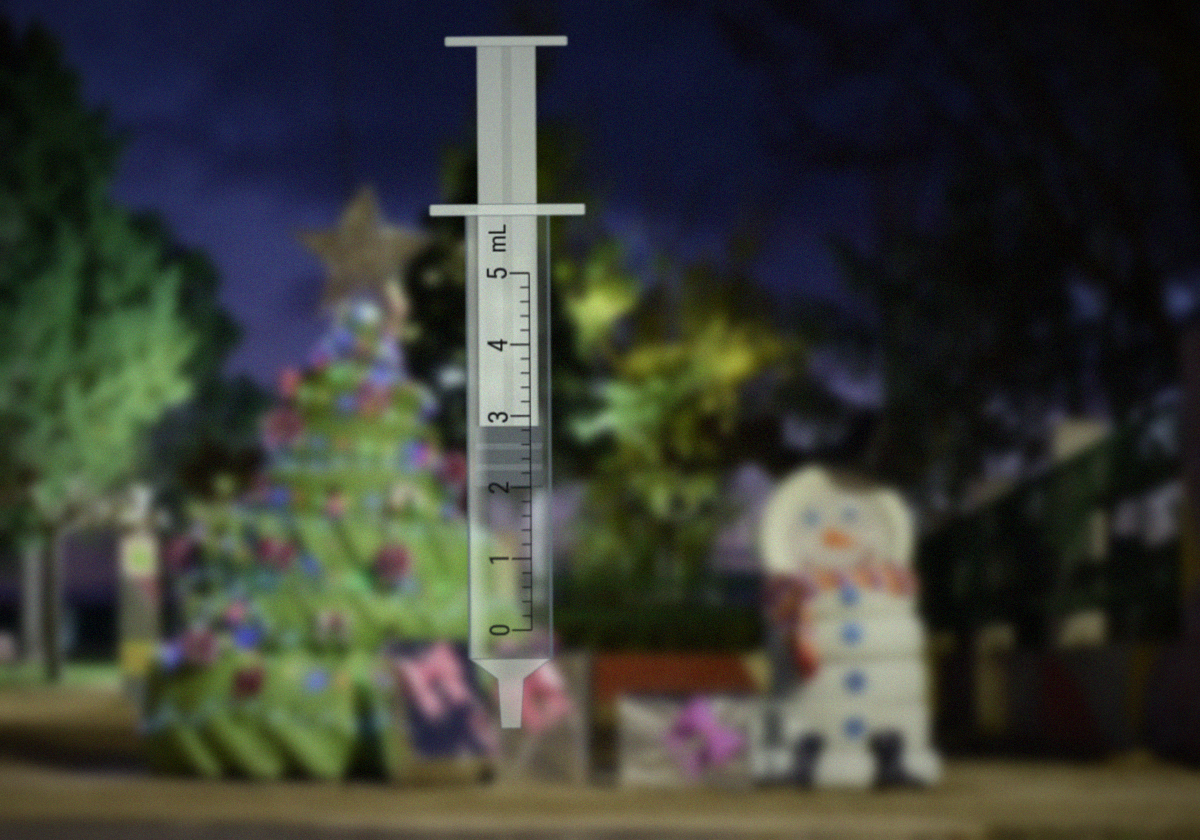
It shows 2 mL
